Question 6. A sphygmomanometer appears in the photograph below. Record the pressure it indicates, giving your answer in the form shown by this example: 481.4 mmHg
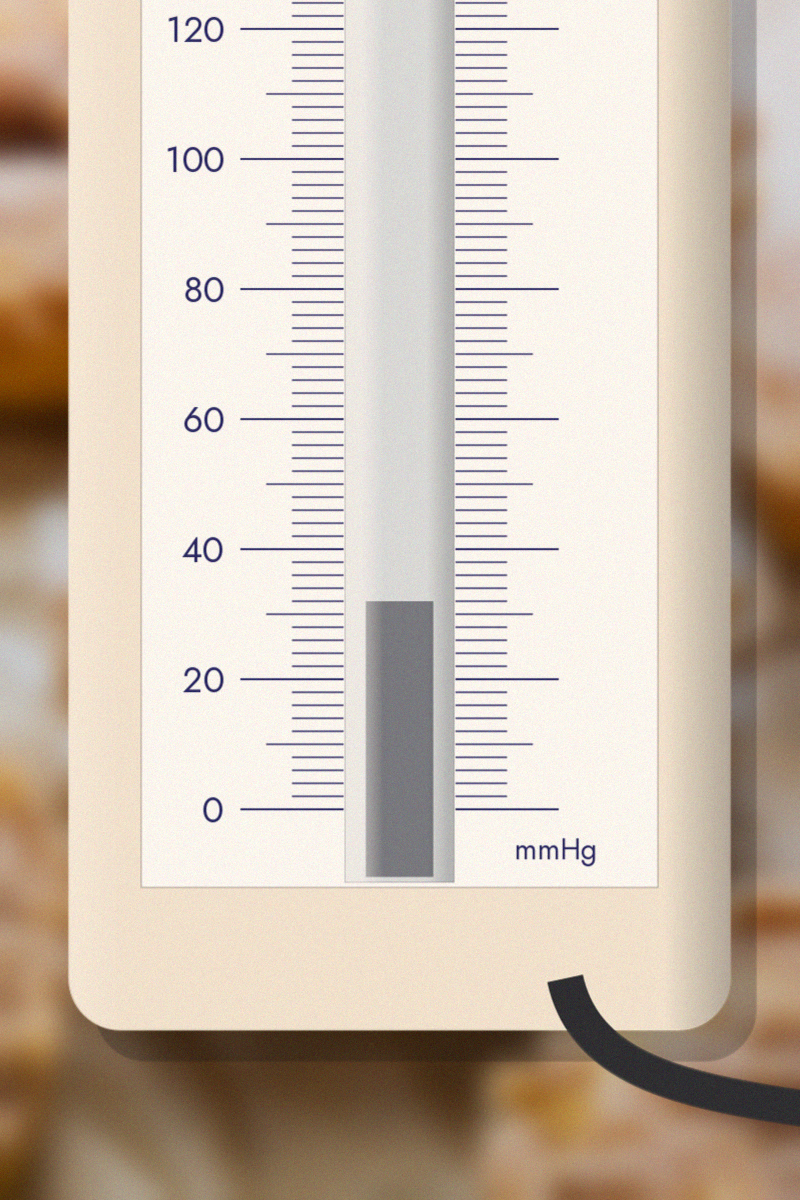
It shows 32 mmHg
